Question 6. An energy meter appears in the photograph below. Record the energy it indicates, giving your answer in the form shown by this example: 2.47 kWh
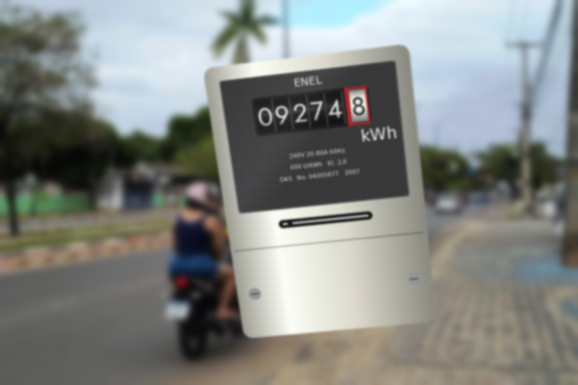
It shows 9274.8 kWh
